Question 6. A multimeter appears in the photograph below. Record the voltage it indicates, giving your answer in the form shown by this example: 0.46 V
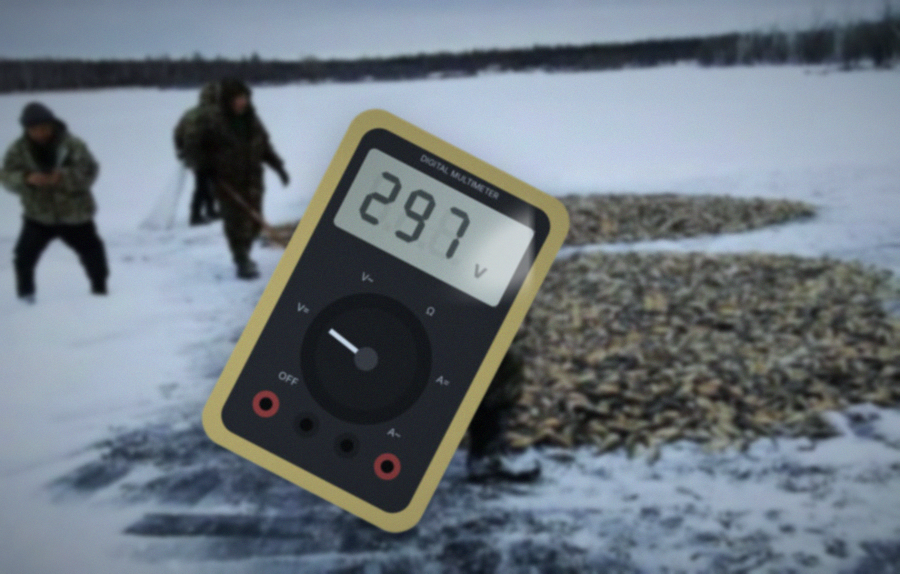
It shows 297 V
